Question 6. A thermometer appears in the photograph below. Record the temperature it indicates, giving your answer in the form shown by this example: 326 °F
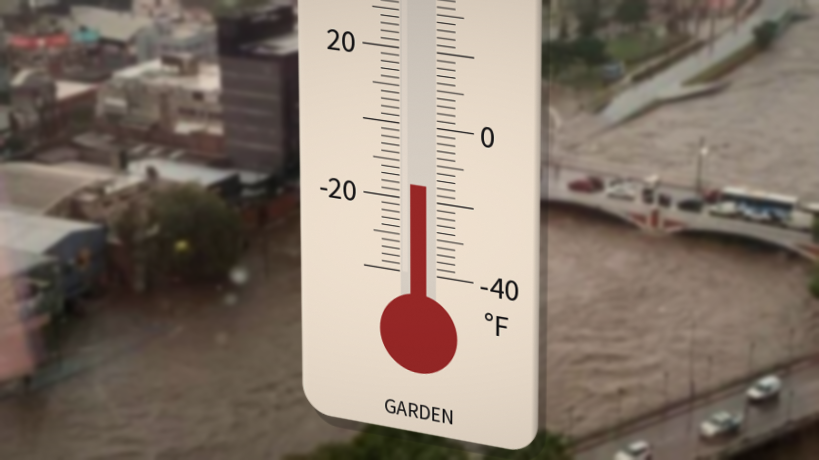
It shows -16 °F
